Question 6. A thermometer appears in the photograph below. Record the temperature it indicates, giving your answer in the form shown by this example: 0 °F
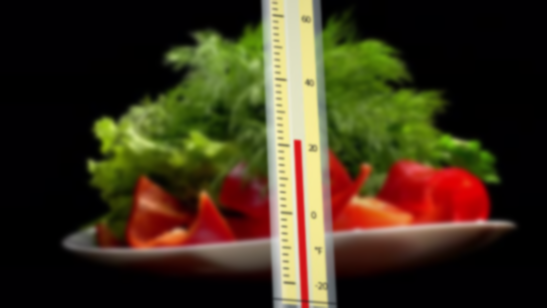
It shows 22 °F
